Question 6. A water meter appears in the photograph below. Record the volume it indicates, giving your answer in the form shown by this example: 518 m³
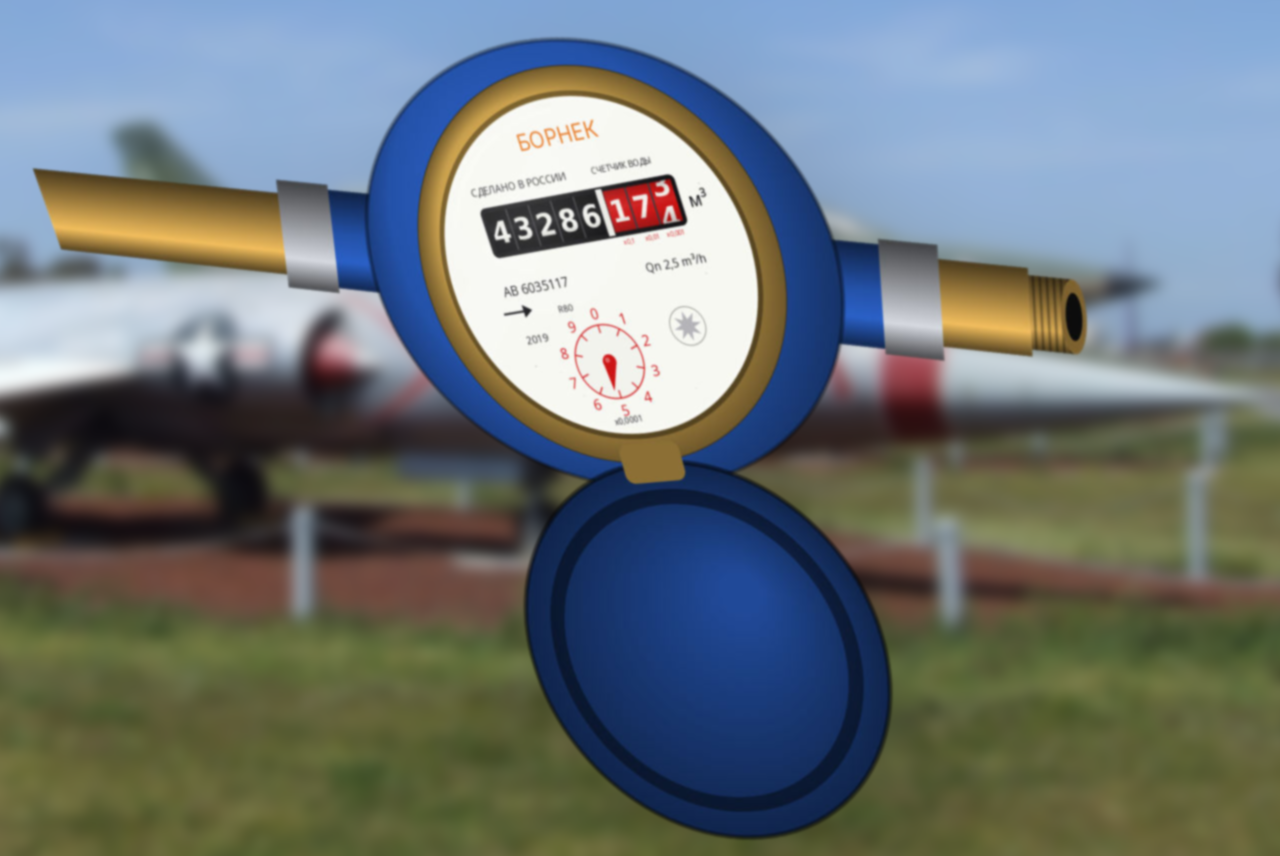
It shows 43286.1735 m³
